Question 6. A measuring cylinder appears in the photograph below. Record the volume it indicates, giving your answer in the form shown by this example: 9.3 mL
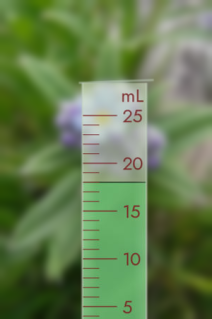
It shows 18 mL
